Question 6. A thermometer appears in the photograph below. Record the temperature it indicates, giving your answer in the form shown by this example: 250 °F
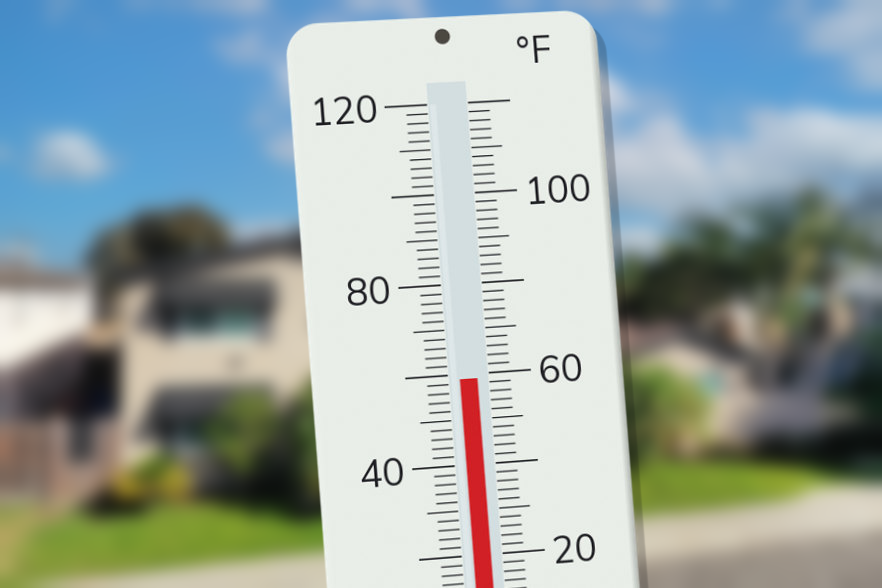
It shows 59 °F
